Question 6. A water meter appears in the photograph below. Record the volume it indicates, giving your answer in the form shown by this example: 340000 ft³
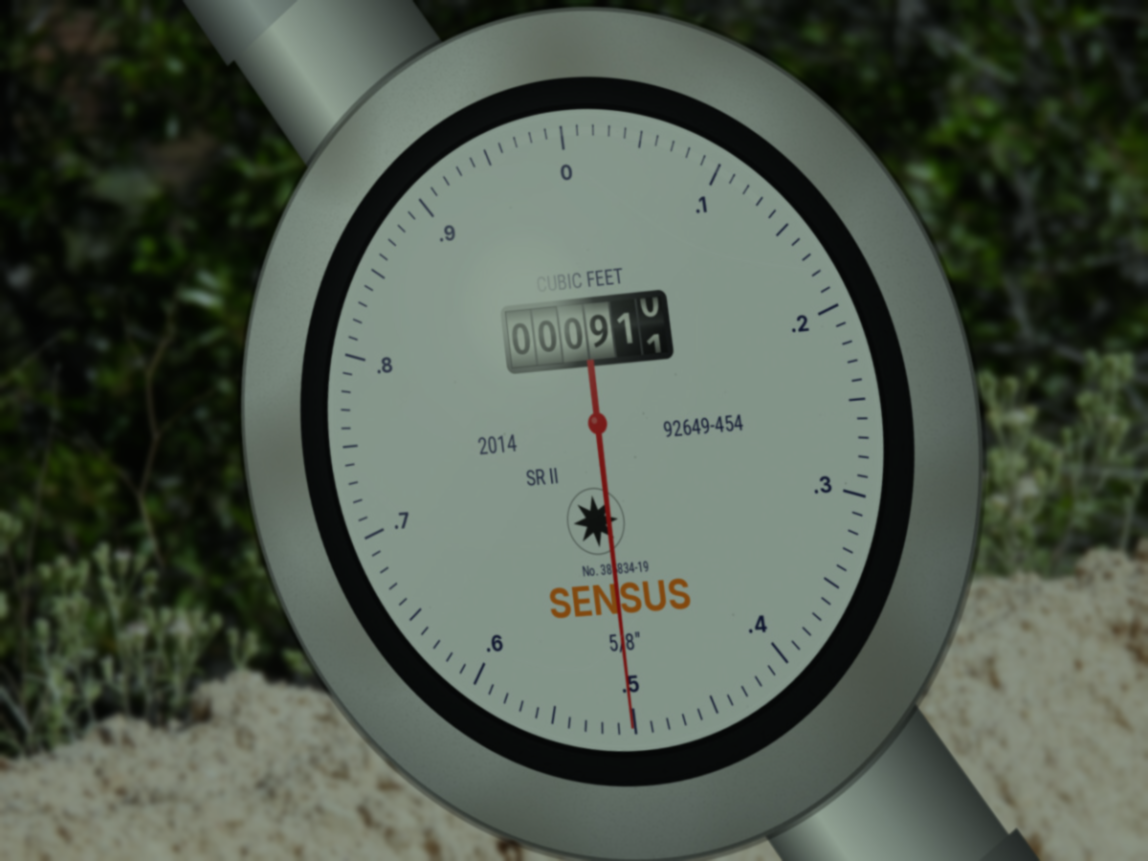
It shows 910.50 ft³
